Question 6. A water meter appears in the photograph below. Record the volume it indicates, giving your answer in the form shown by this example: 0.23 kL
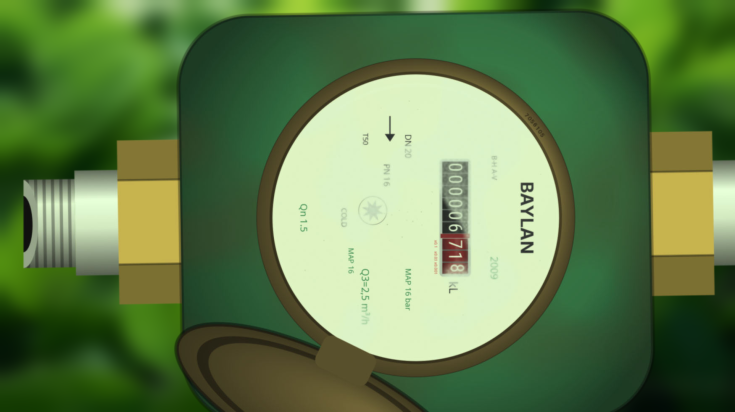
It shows 6.718 kL
